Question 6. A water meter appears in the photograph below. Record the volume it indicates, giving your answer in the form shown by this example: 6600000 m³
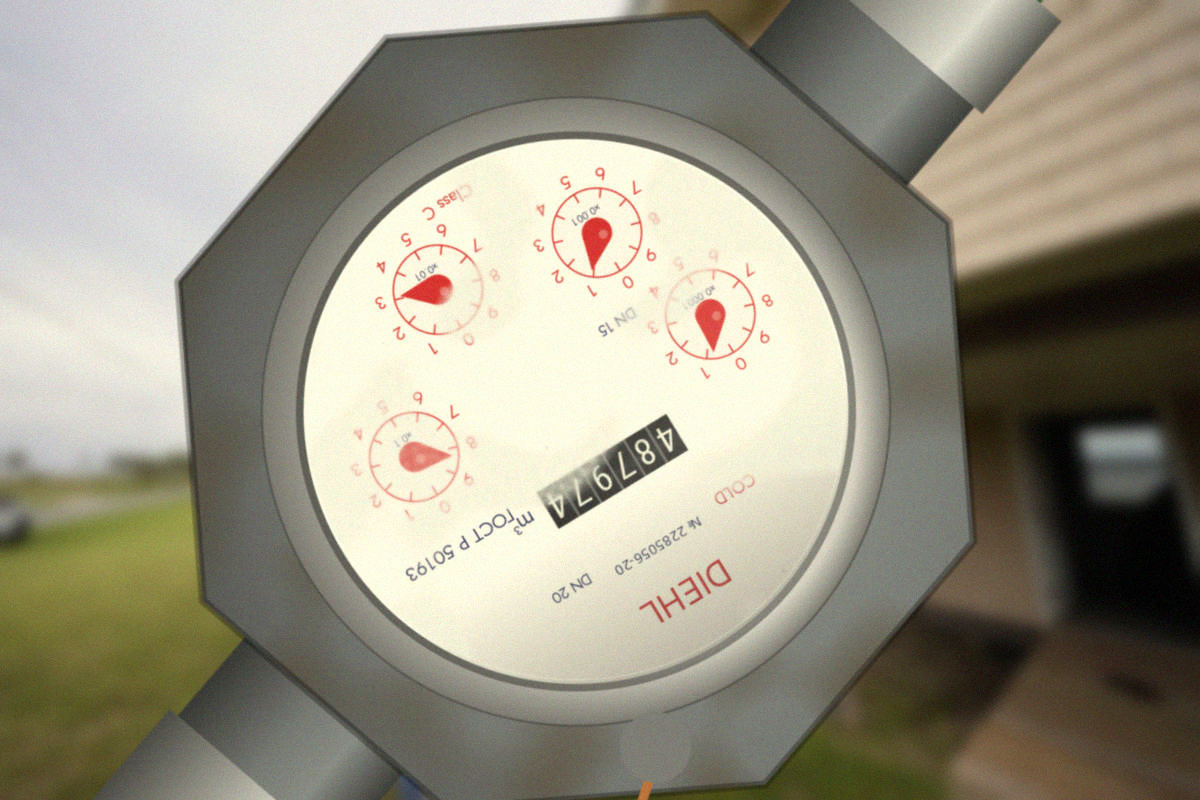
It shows 487974.8310 m³
